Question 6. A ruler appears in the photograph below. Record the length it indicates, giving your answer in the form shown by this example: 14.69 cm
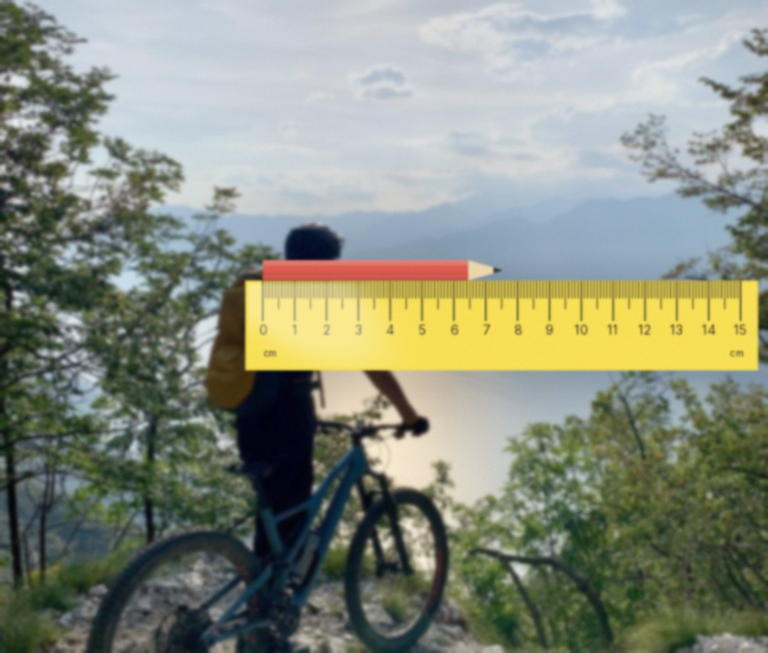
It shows 7.5 cm
